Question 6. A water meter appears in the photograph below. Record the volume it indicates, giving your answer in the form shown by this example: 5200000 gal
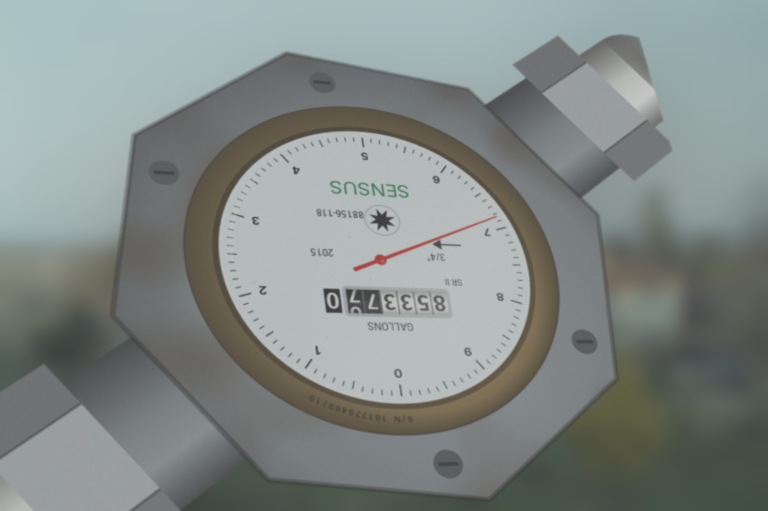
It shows 8533766.8 gal
